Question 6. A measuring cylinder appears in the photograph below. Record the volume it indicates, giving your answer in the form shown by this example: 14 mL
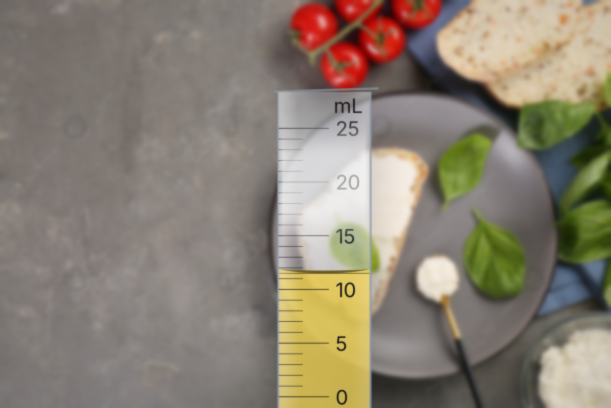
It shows 11.5 mL
